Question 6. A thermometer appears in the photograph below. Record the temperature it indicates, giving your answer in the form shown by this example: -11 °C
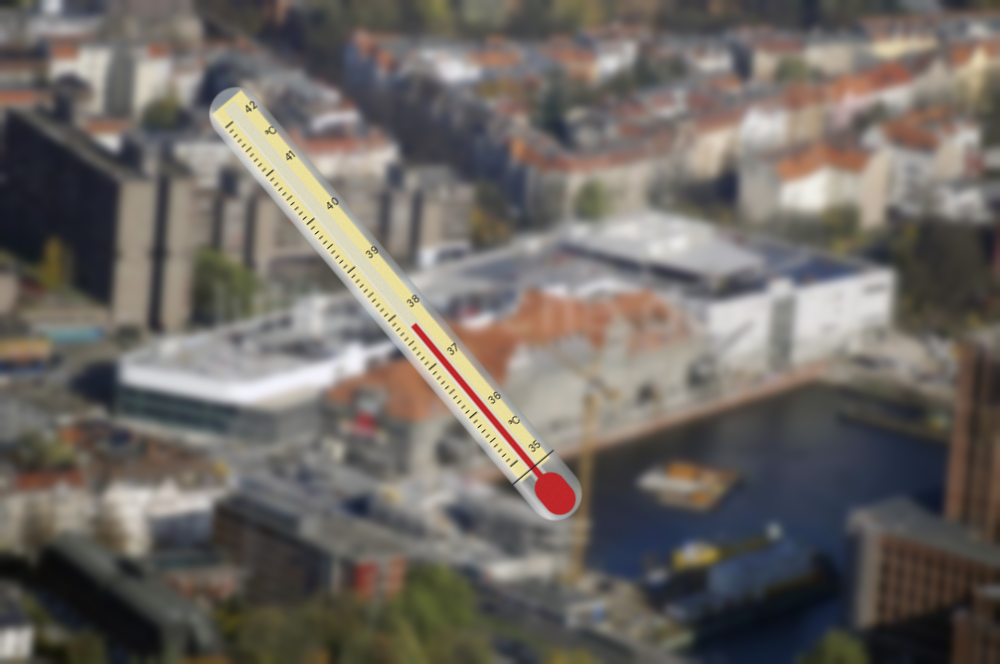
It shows 37.7 °C
